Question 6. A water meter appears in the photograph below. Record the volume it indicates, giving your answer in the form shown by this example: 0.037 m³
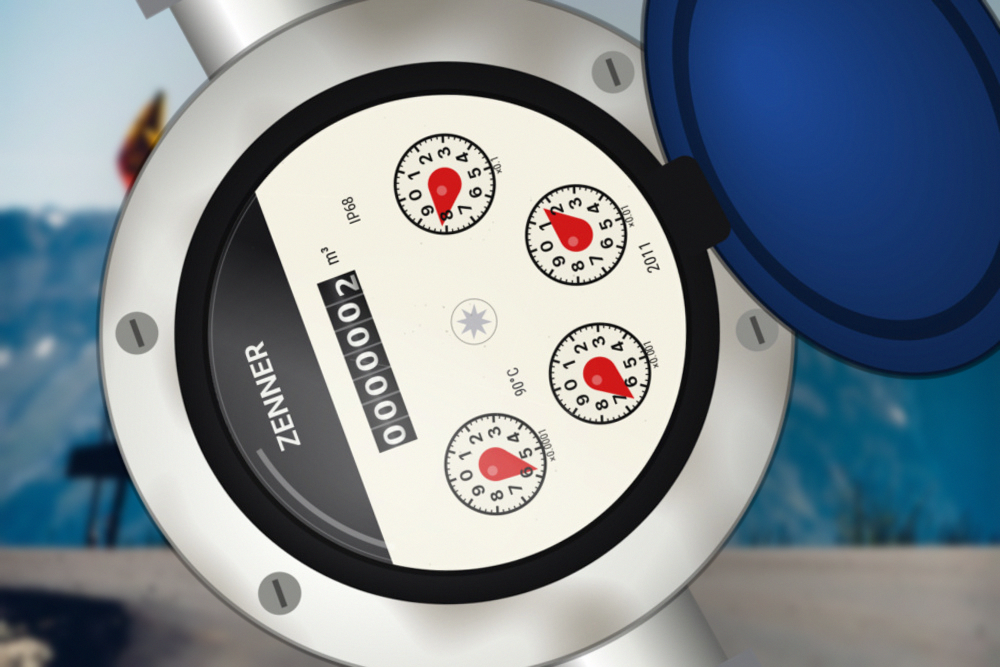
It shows 1.8165 m³
